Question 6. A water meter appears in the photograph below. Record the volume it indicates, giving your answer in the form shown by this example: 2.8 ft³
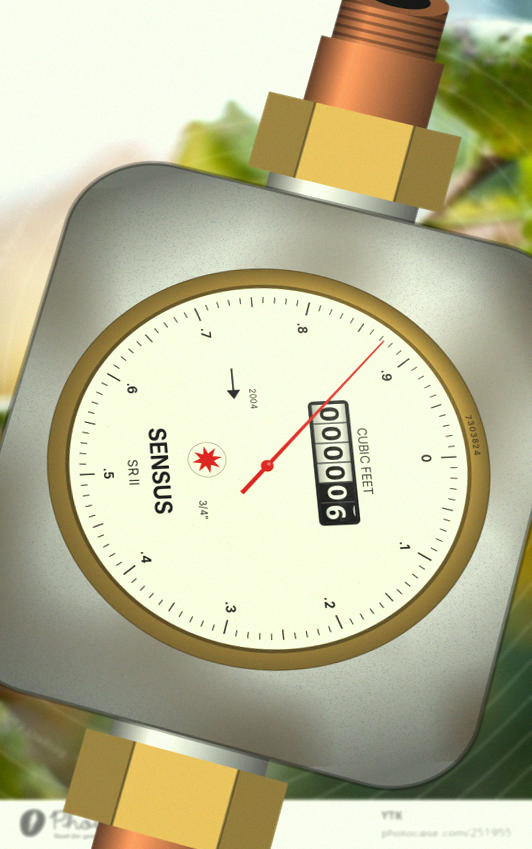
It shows 5.87 ft³
